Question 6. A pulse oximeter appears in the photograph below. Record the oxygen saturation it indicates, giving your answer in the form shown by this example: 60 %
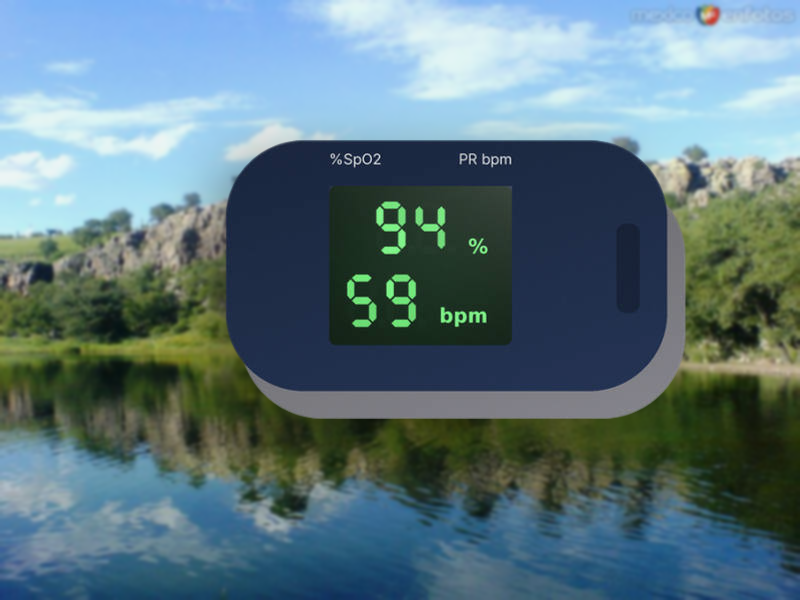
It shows 94 %
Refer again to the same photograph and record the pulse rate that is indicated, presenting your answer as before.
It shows 59 bpm
